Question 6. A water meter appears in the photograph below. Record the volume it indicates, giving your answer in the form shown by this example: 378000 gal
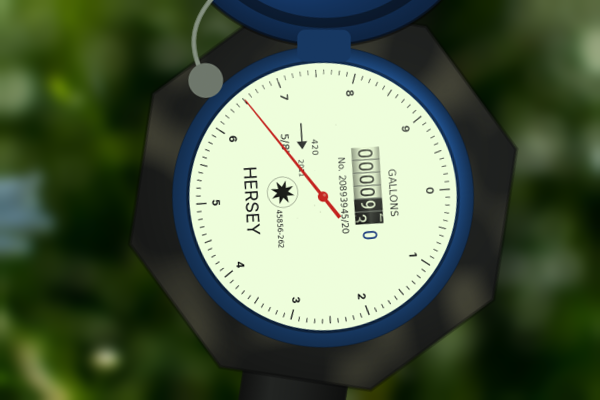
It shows 926.5 gal
